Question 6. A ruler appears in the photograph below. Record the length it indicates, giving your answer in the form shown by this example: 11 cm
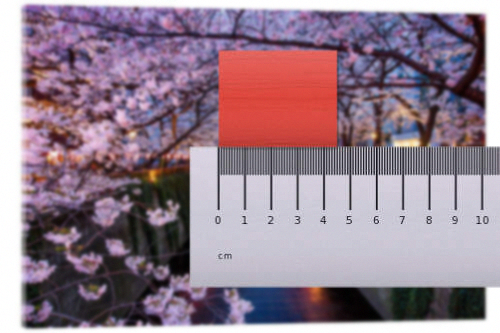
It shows 4.5 cm
